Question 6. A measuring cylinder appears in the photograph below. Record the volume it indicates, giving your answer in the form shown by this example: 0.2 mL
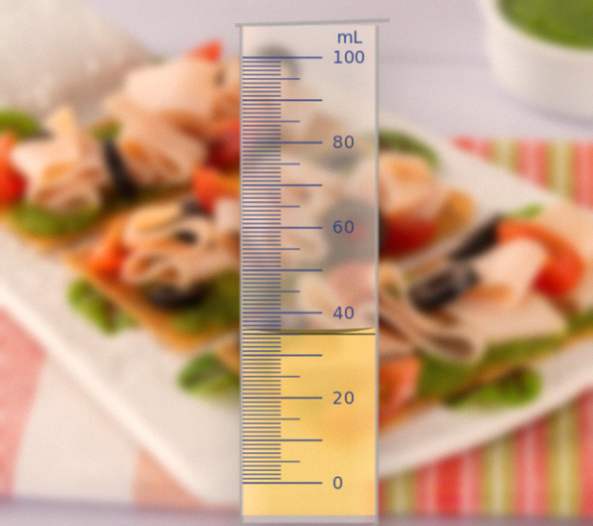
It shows 35 mL
